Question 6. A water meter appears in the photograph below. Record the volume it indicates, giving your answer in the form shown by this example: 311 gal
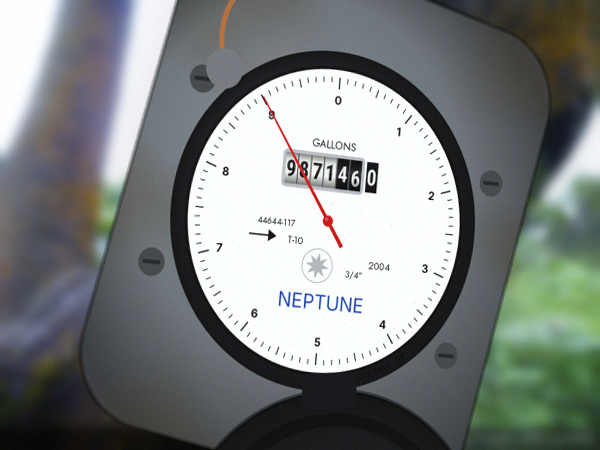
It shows 9871459.0 gal
